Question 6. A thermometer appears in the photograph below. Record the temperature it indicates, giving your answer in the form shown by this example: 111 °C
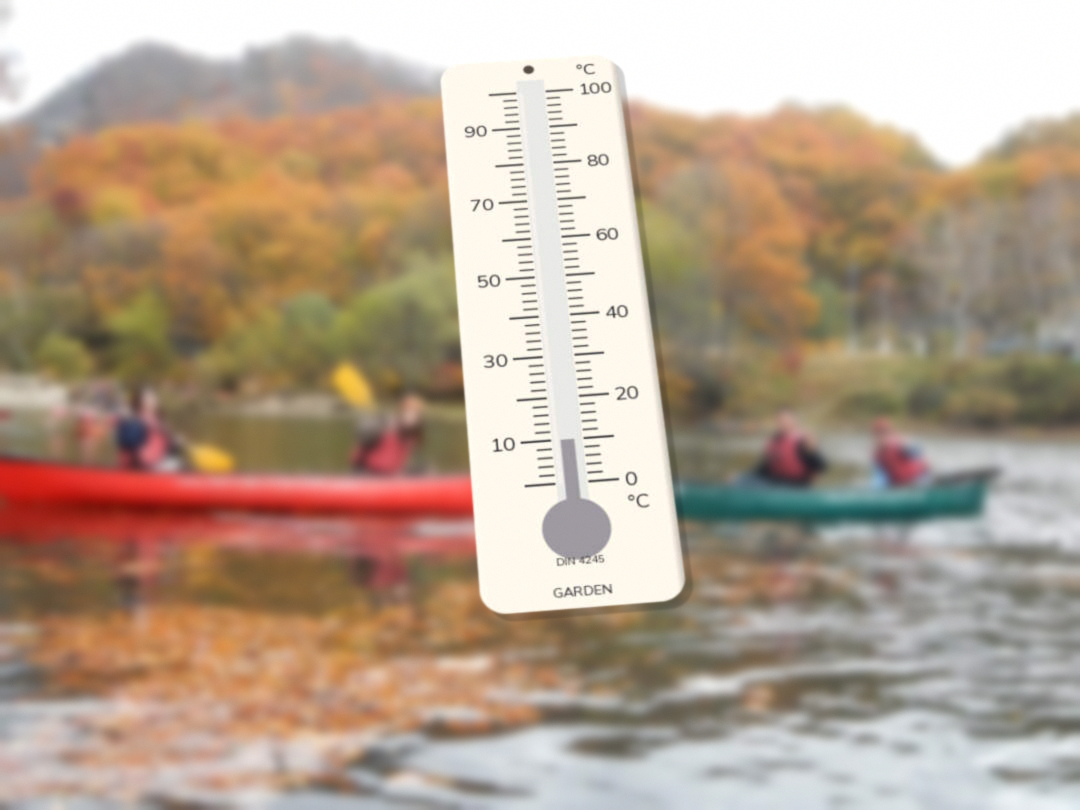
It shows 10 °C
